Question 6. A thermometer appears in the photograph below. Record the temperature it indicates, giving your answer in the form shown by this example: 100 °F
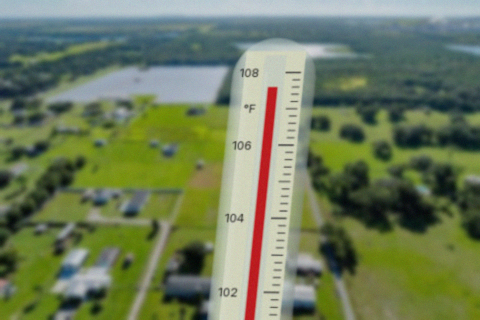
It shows 107.6 °F
